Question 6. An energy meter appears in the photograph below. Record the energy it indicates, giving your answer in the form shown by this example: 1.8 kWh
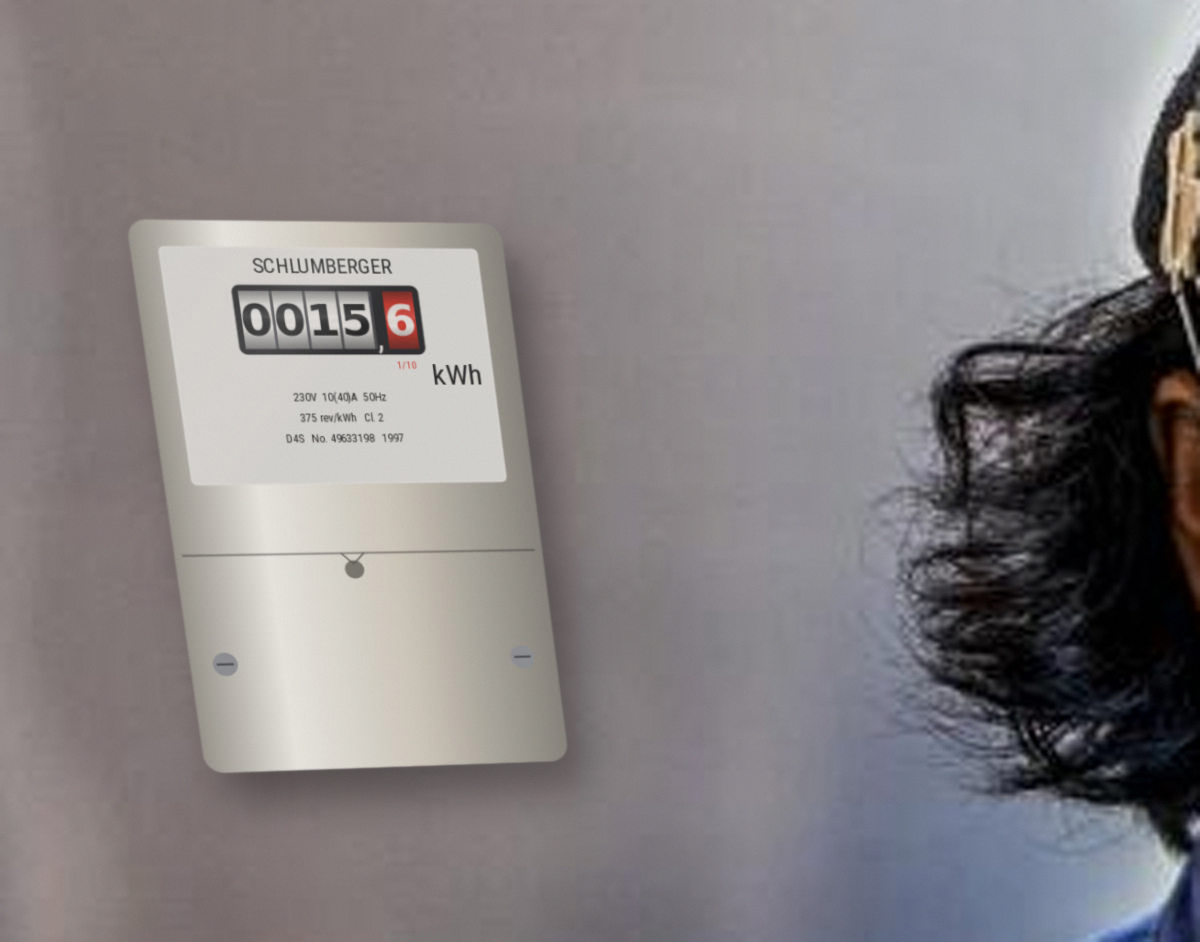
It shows 15.6 kWh
